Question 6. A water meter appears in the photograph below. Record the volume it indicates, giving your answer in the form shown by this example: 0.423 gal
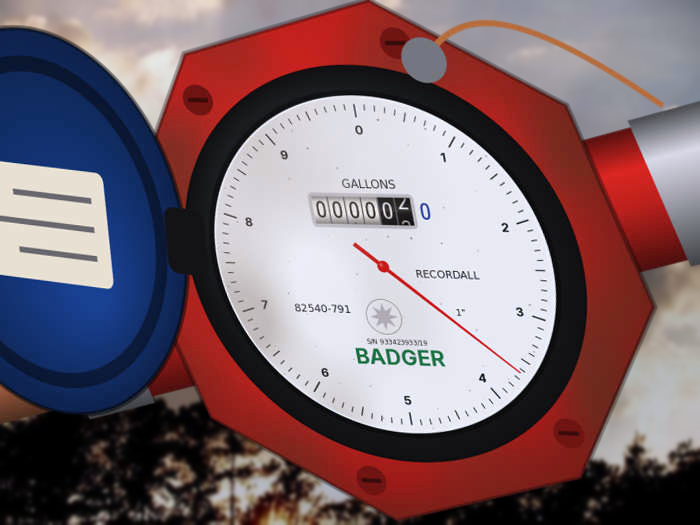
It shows 23.6 gal
